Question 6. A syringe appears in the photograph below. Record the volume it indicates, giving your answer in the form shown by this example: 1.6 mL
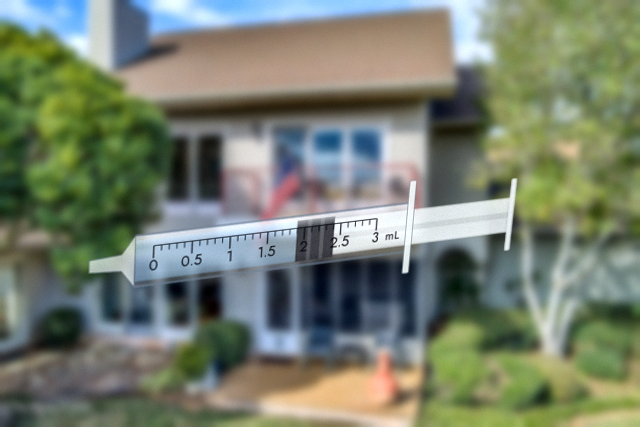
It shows 1.9 mL
